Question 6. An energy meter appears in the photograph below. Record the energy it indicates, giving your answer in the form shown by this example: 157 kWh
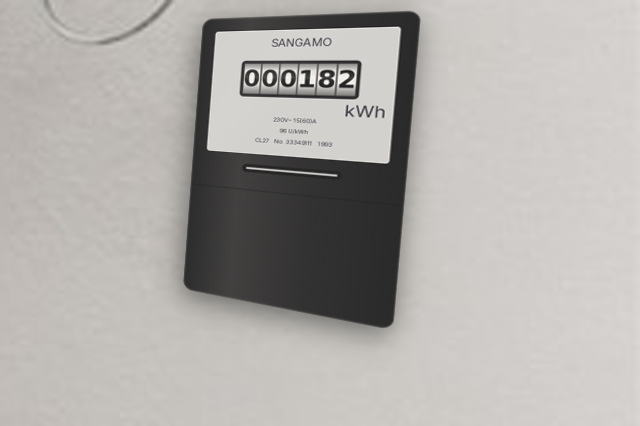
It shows 182 kWh
